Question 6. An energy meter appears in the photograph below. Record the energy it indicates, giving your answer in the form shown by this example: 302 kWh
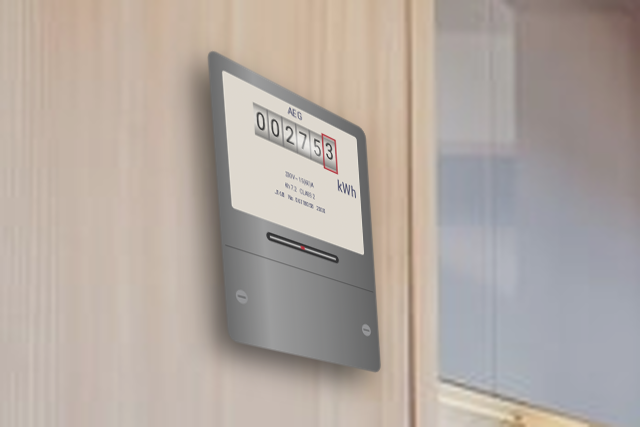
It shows 275.3 kWh
